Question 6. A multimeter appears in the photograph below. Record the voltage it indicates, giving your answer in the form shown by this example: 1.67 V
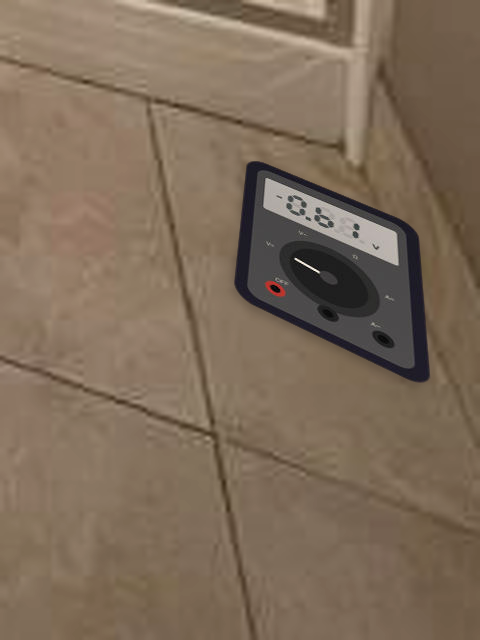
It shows -0.61 V
